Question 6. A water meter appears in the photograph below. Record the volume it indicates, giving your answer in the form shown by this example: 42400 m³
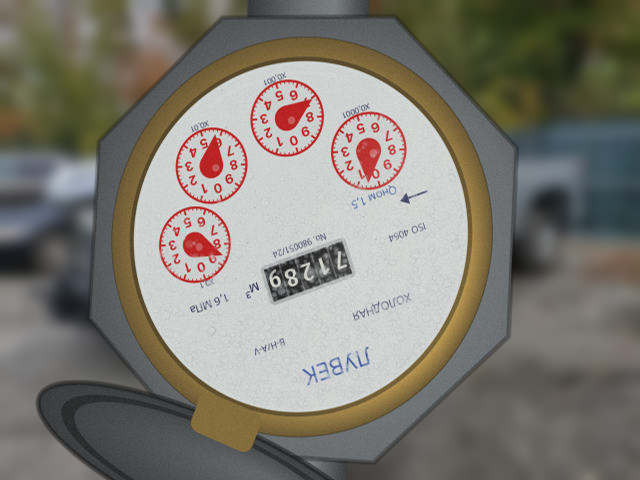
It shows 71288.8570 m³
